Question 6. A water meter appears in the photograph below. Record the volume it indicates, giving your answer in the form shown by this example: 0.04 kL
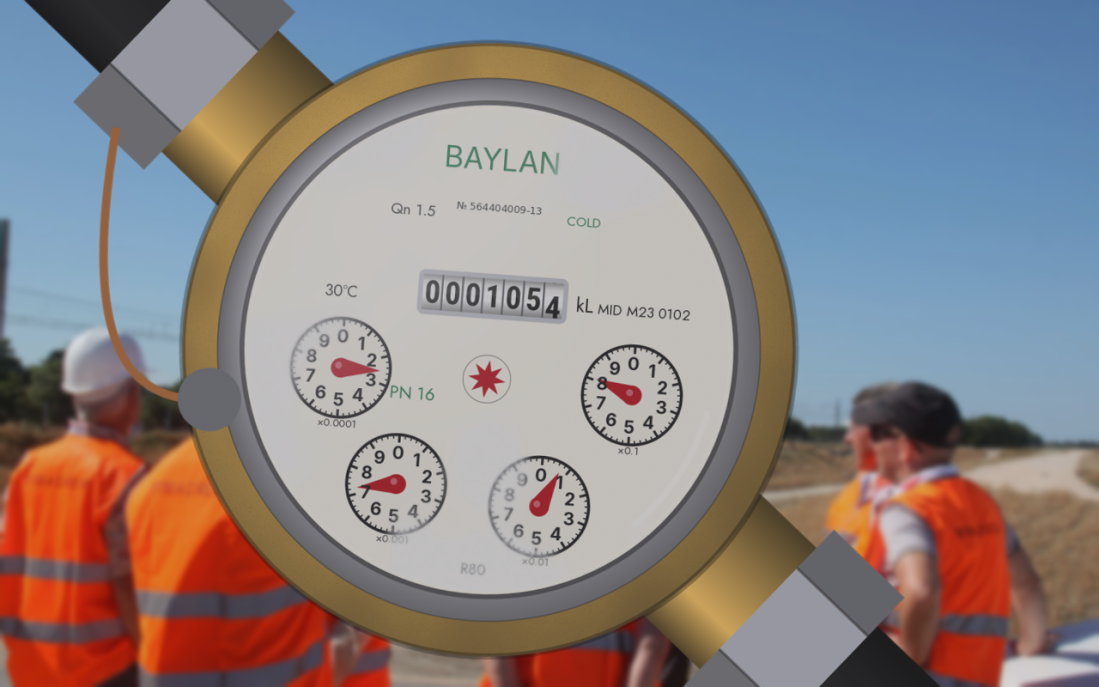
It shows 1053.8072 kL
